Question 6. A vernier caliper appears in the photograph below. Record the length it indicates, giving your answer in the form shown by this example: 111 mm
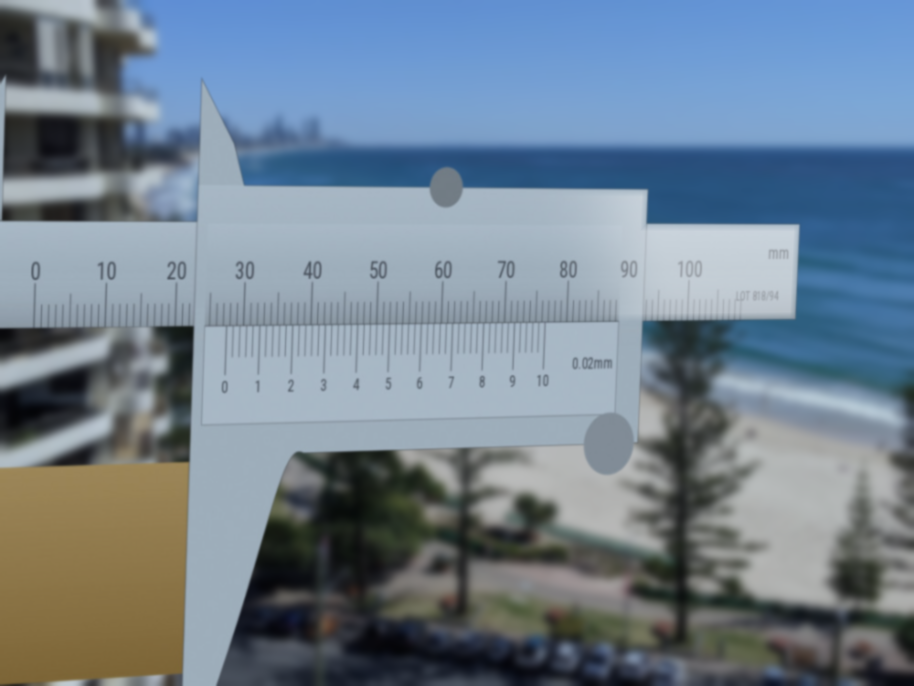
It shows 27.5 mm
